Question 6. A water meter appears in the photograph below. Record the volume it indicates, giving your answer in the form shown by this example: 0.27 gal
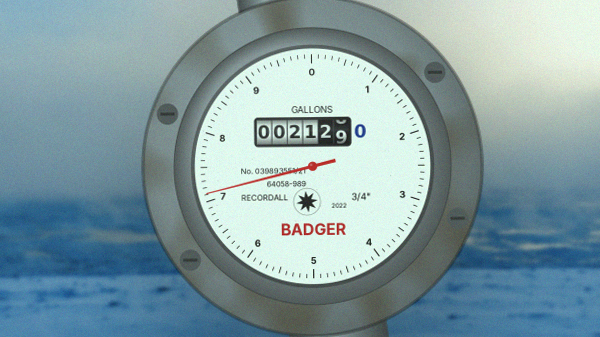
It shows 21287.1 gal
